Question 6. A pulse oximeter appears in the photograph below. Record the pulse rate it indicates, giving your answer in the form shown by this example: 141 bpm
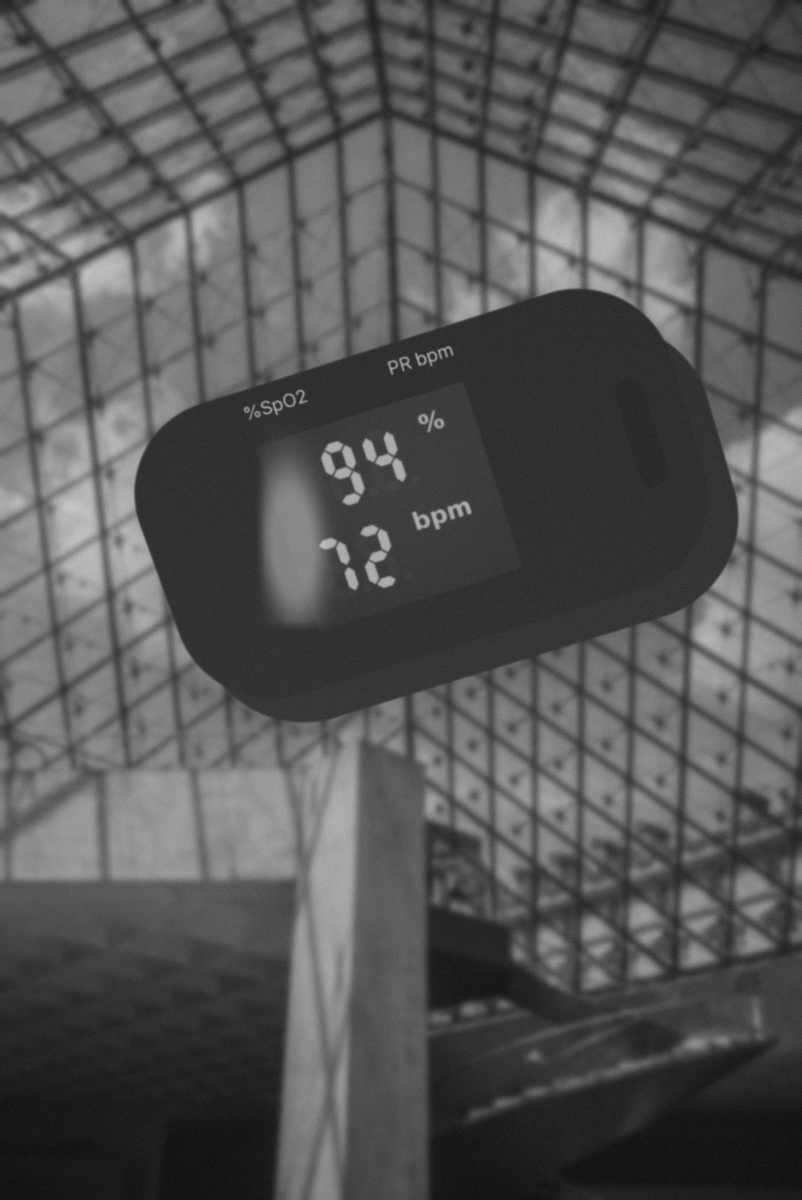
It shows 72 bpm
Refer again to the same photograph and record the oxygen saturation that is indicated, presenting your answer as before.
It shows 94 %
